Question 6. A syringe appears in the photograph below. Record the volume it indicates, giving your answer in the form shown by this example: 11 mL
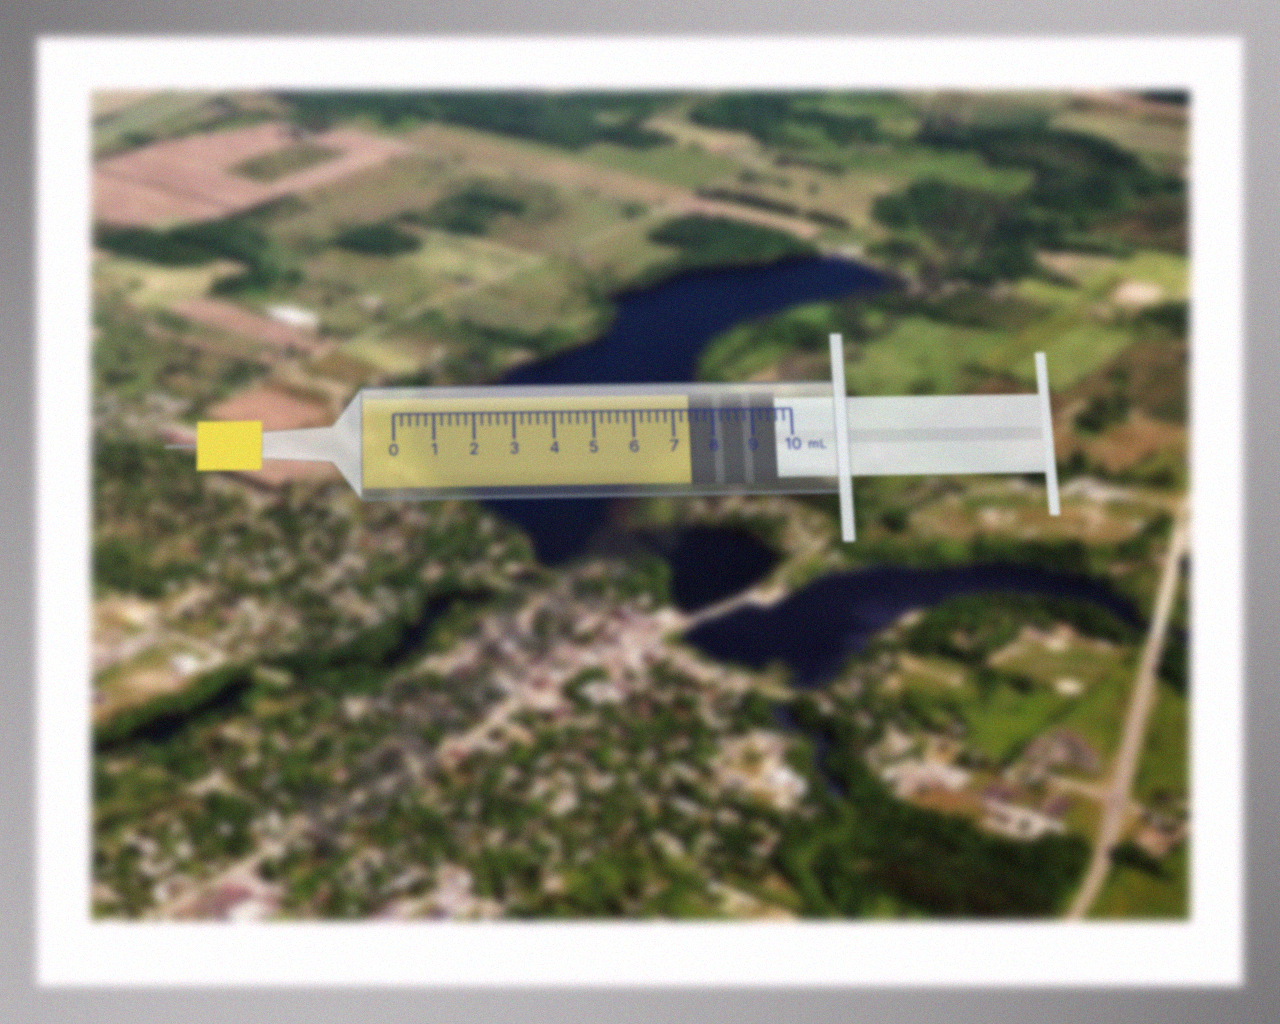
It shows 7.4 mL
